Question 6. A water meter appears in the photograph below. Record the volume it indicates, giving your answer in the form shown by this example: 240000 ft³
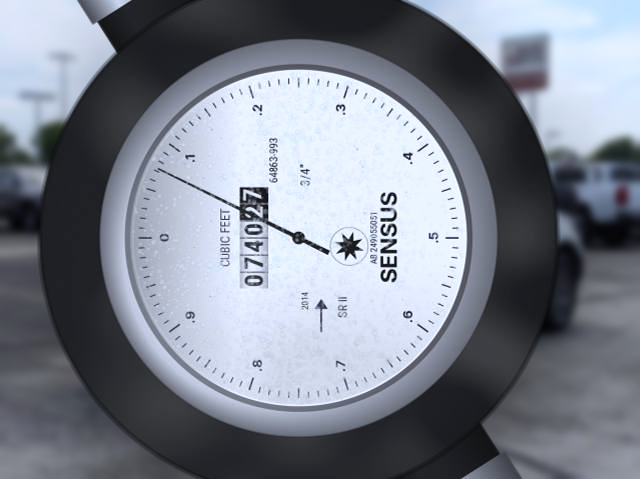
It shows 74027.07 ft³
